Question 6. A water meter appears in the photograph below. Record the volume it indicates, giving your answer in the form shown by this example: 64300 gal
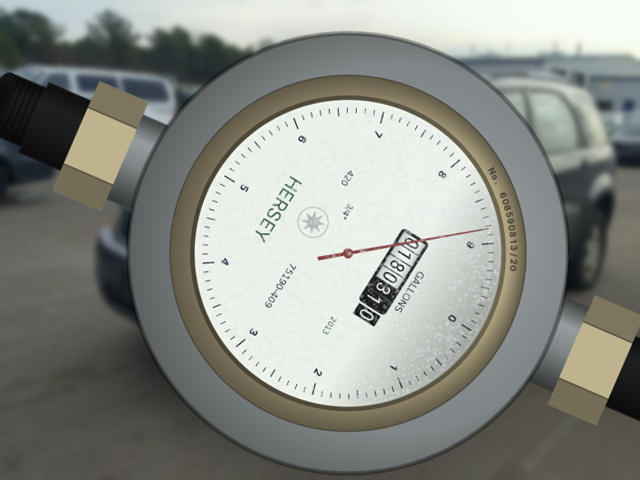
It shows 180308.8 gal
